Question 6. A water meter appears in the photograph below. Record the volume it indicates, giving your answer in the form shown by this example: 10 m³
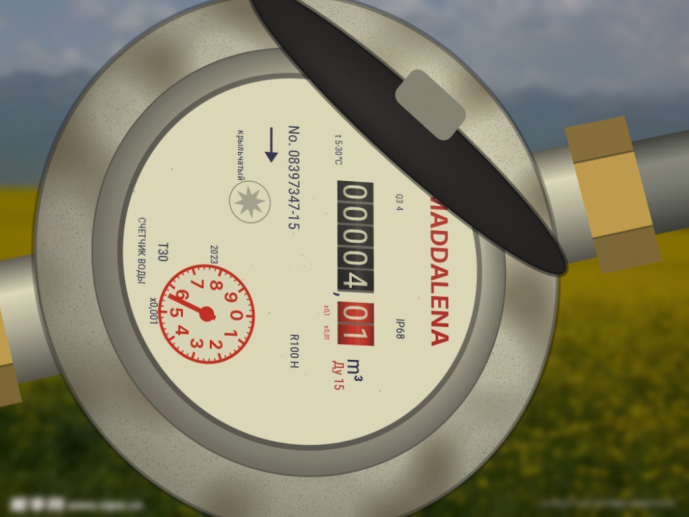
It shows 4.015 m³
